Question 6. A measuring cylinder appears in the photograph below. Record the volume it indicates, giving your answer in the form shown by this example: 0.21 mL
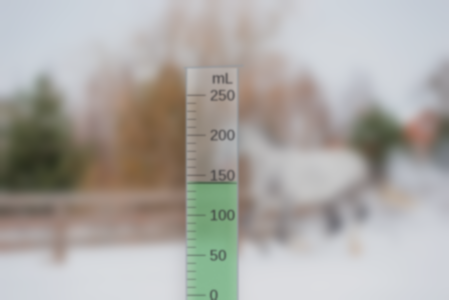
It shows 140 mL
